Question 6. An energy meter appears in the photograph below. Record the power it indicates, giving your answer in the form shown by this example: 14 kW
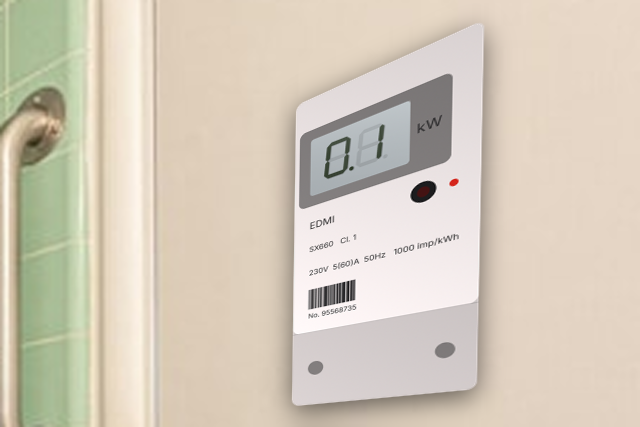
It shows 0.1 kW
